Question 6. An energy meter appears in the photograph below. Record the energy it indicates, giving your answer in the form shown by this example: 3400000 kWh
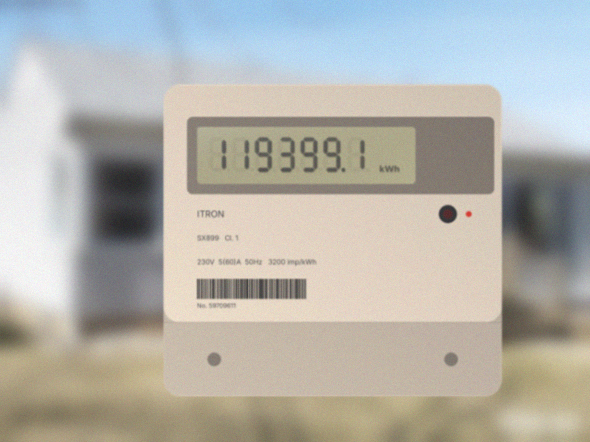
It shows 119399.1 kWh
